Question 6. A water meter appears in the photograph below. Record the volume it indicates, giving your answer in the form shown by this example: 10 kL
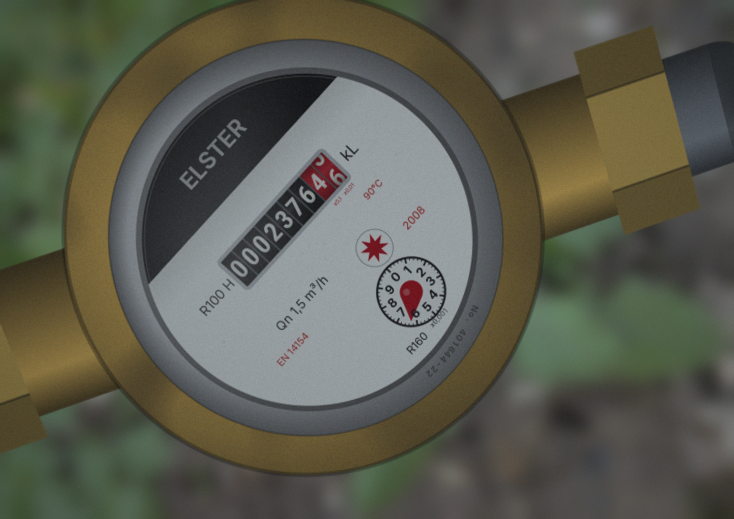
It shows 2376.456 kL
